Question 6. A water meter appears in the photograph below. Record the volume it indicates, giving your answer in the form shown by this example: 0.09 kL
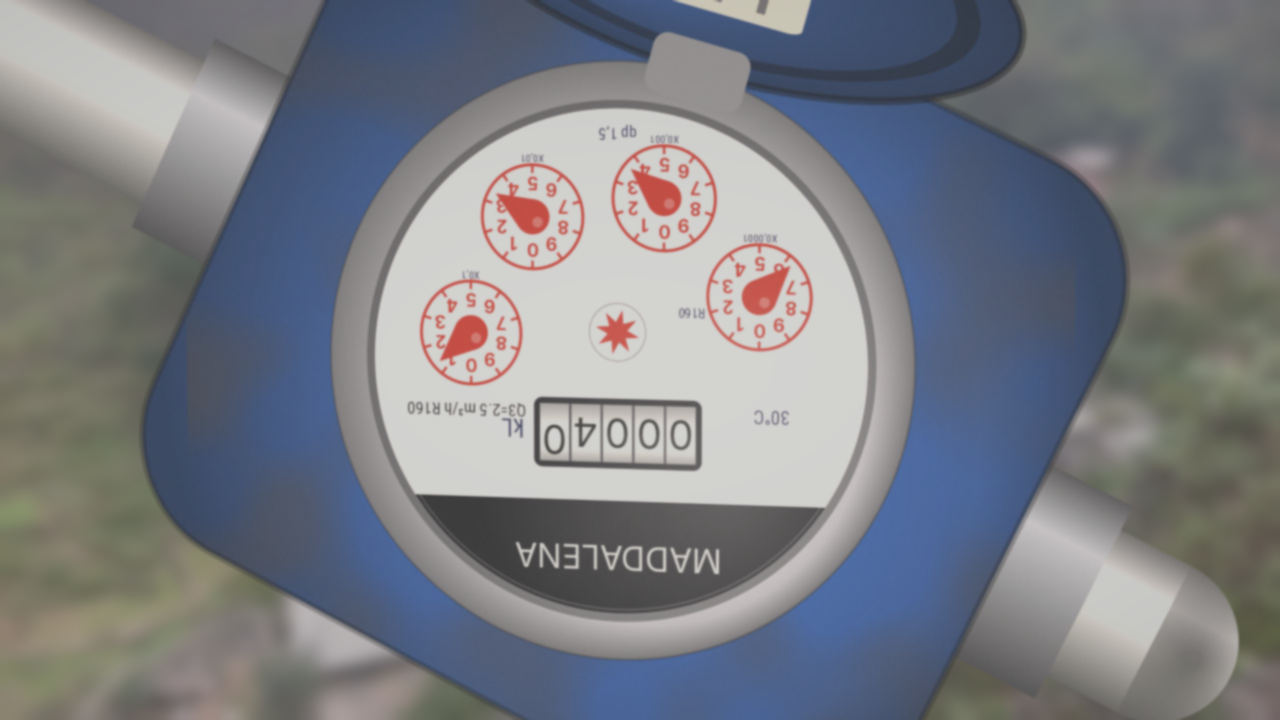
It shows 40.1336 kL
